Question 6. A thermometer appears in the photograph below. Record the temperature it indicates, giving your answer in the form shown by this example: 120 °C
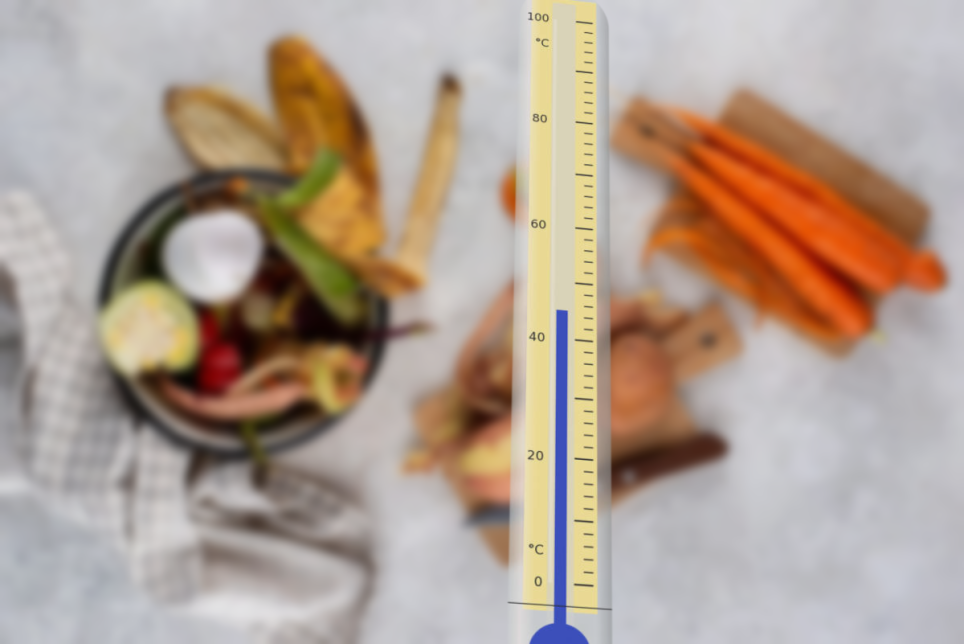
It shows 45 °C
